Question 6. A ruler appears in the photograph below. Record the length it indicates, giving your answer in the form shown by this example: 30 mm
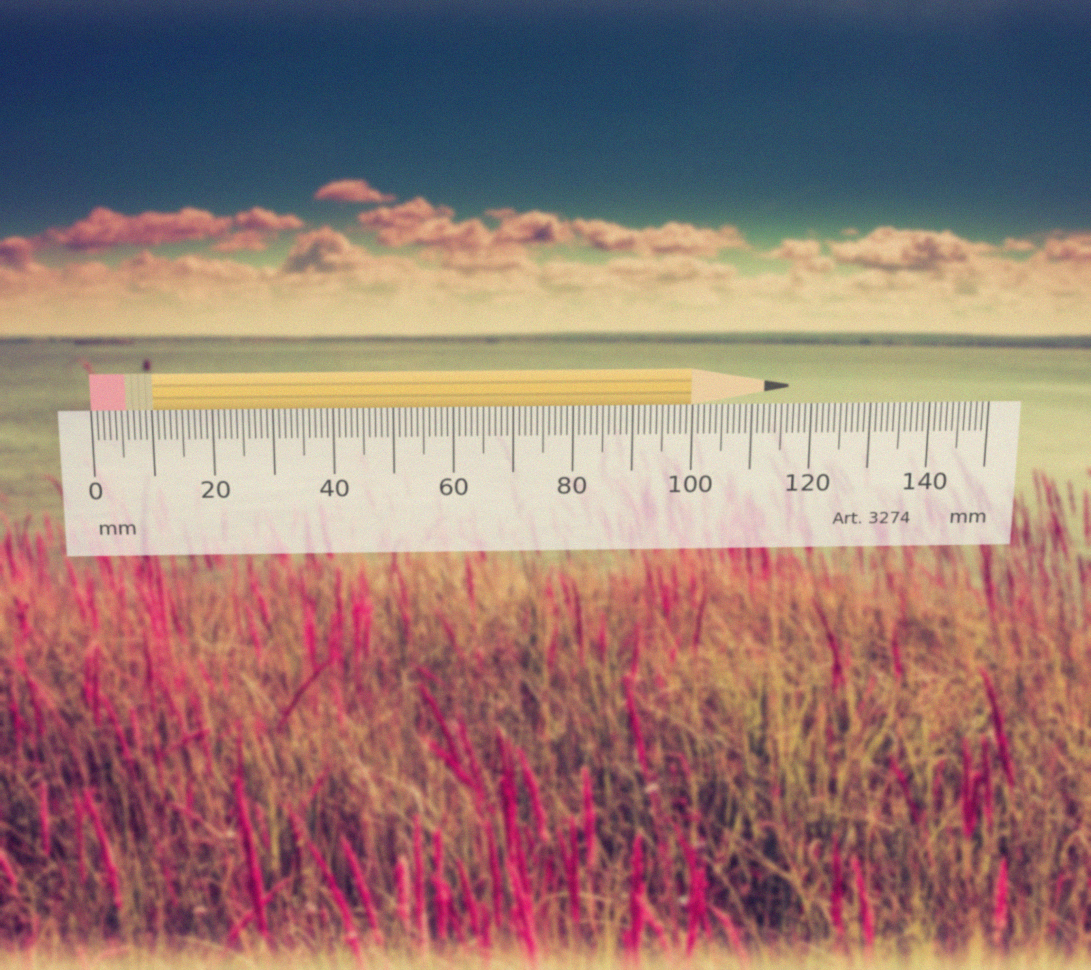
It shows 116 mm
